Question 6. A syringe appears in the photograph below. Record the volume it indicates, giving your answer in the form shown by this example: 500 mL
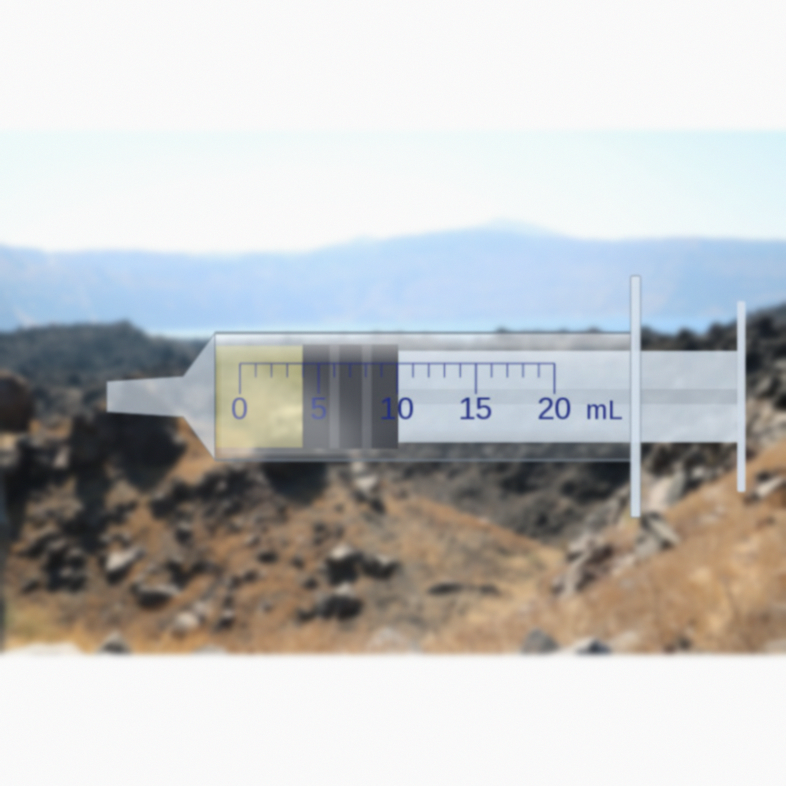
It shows 4 mL
